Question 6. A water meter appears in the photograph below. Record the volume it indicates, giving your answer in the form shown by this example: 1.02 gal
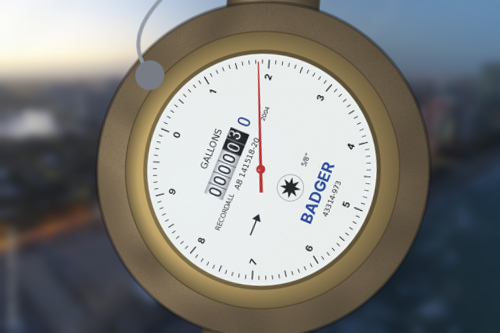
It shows 31.8 gal
